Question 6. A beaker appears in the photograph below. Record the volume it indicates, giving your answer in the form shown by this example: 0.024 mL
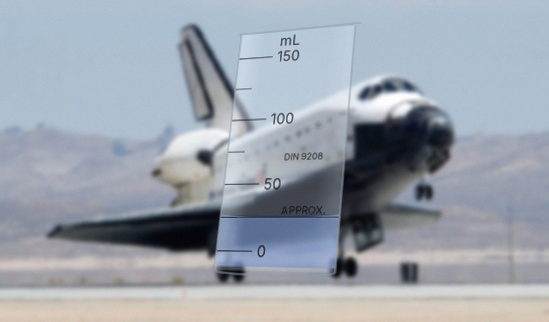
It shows 25 mL
